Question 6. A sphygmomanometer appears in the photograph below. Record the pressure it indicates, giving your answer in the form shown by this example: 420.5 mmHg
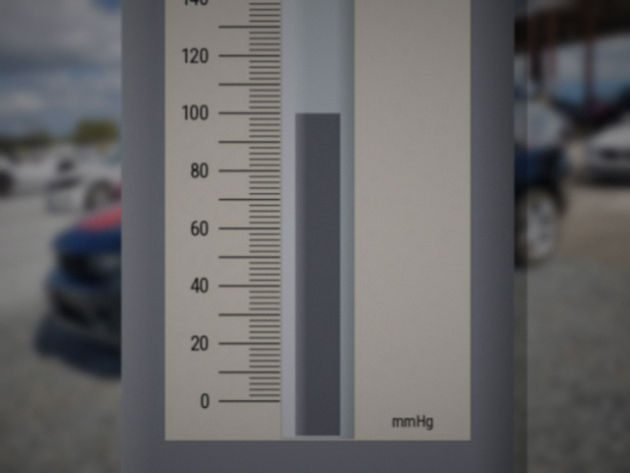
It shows 100 mmHg
